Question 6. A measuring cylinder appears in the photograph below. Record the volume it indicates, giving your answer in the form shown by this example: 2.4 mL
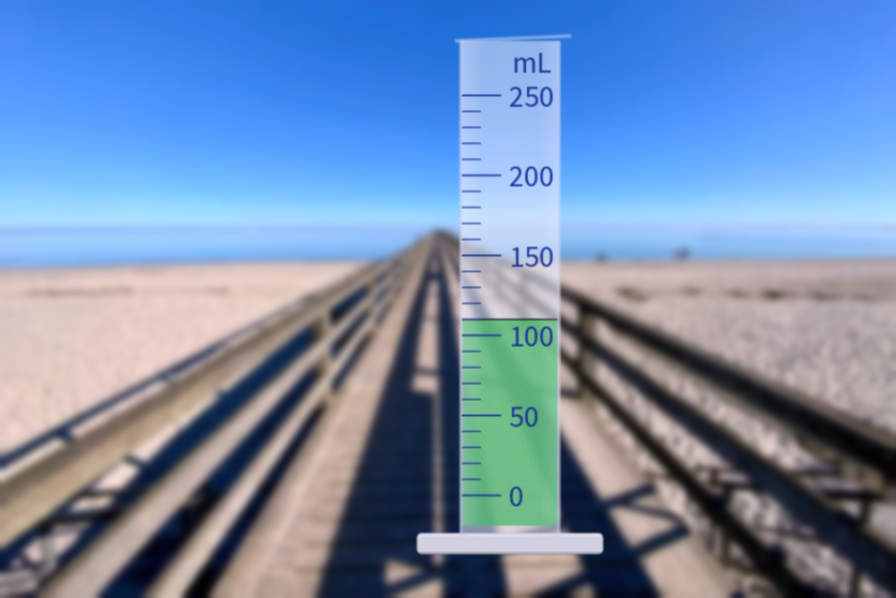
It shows 110 mL
